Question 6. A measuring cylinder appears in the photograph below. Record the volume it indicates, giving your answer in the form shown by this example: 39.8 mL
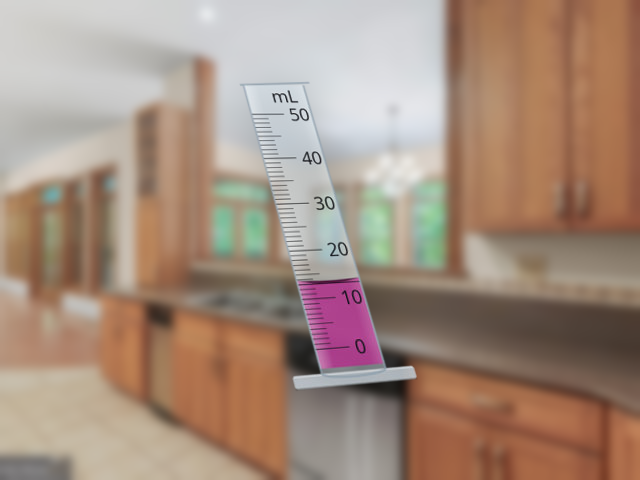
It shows 13 mL
